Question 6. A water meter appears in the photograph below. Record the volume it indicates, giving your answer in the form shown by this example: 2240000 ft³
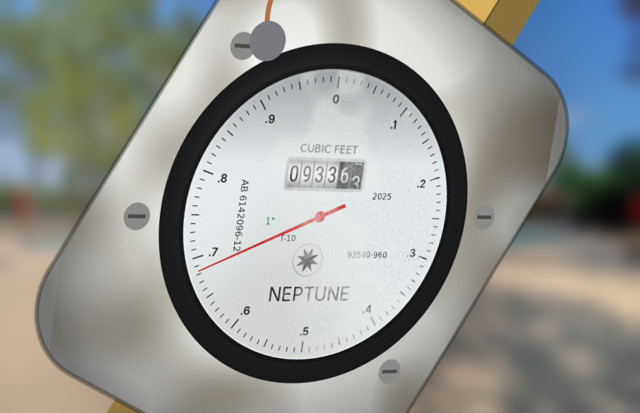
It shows 93362.68 ft³
